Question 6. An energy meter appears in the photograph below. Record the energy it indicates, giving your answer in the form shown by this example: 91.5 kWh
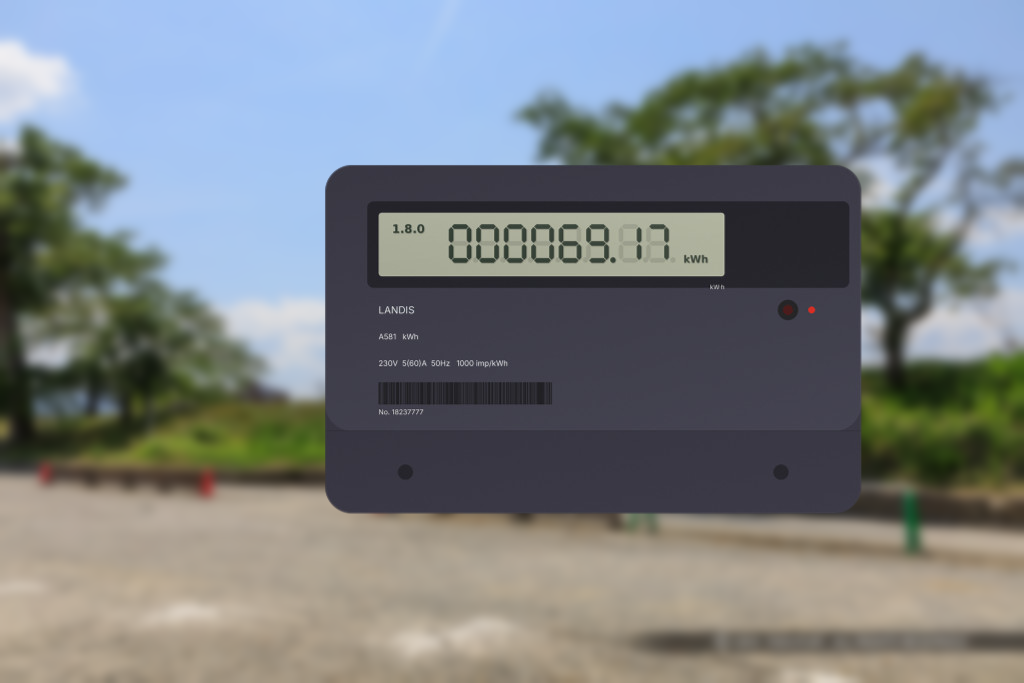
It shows 69.17 kWh
